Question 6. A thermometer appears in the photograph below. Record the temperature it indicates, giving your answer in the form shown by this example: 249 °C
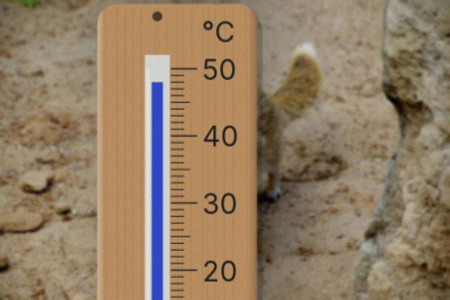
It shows 48 °C
